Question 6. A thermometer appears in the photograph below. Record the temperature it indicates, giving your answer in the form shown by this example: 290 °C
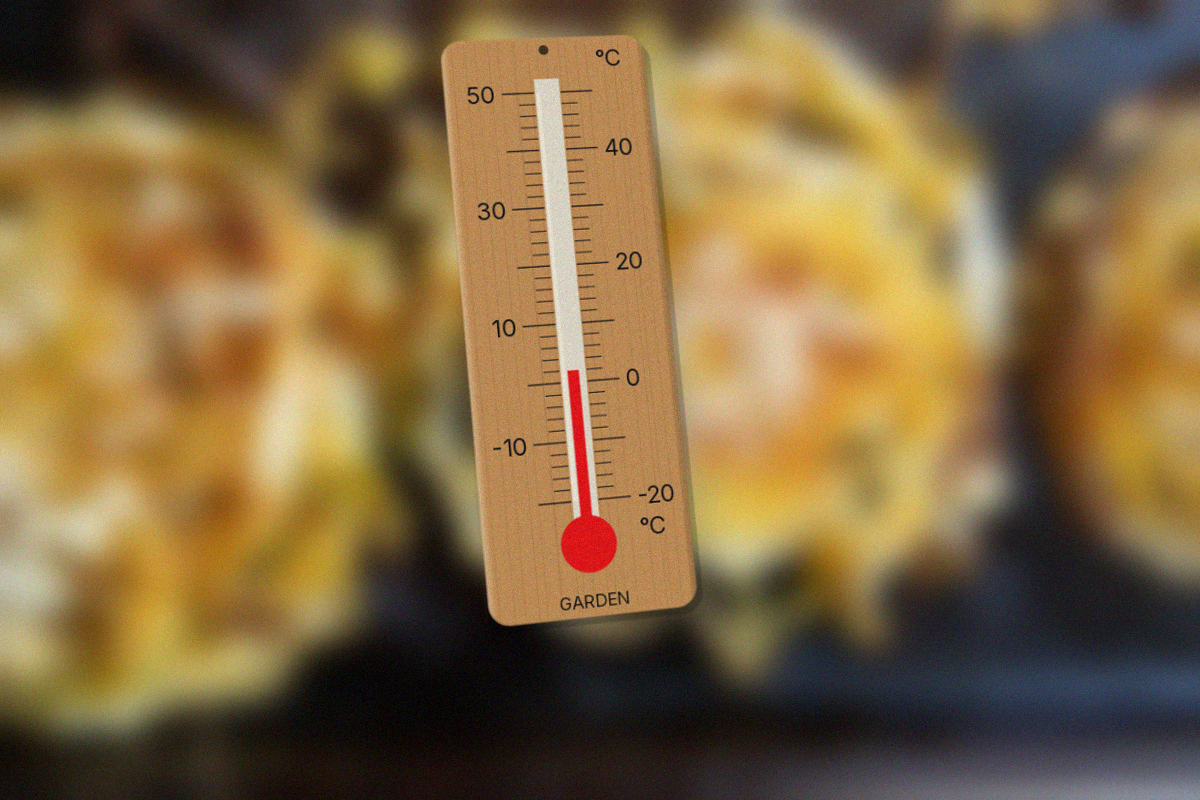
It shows 2 °C
